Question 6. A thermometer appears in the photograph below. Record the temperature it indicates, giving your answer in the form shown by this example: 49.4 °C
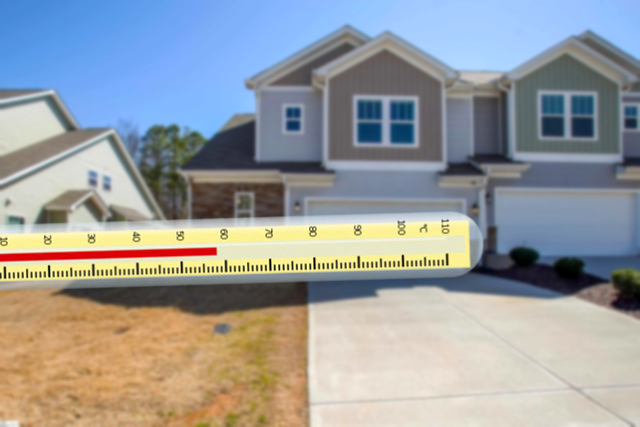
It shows 58 °C
